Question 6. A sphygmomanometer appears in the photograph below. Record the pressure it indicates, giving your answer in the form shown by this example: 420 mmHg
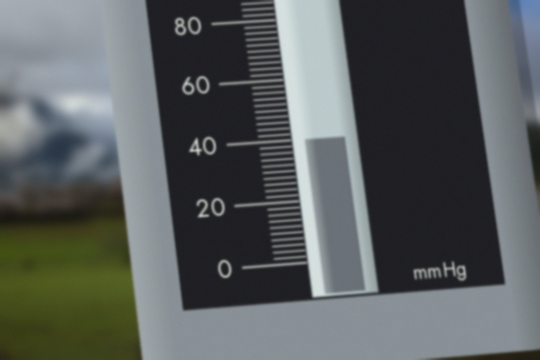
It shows 40 mmHg
